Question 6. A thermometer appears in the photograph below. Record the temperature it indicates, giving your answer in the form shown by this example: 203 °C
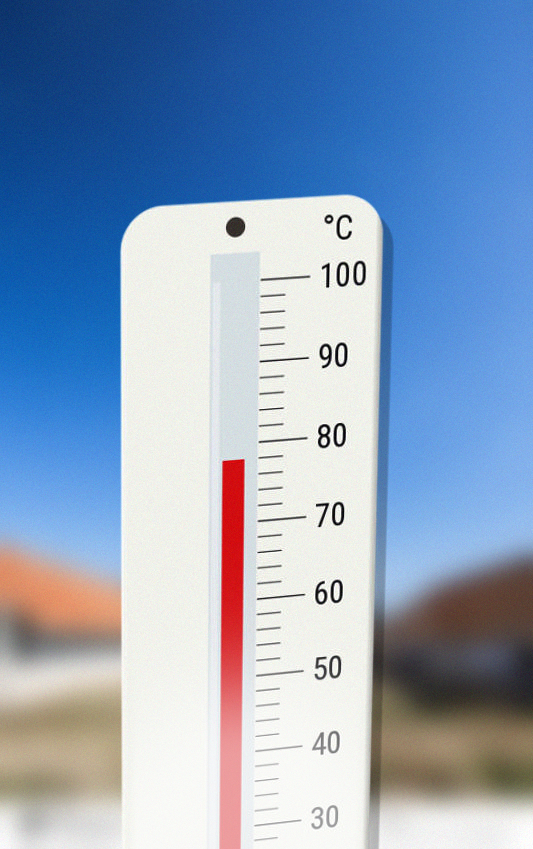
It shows 78 °C
